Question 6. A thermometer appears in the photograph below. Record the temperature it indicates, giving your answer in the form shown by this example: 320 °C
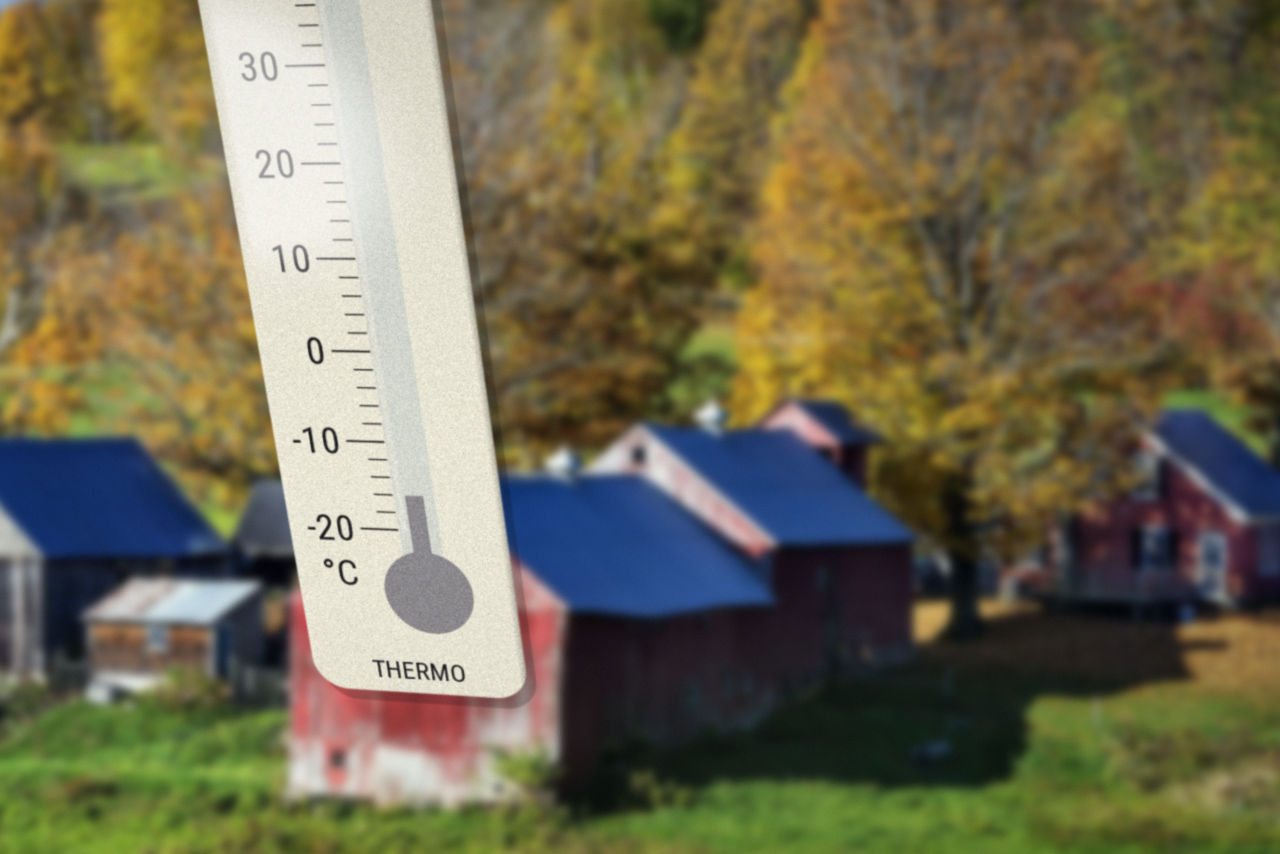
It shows -16 °C
